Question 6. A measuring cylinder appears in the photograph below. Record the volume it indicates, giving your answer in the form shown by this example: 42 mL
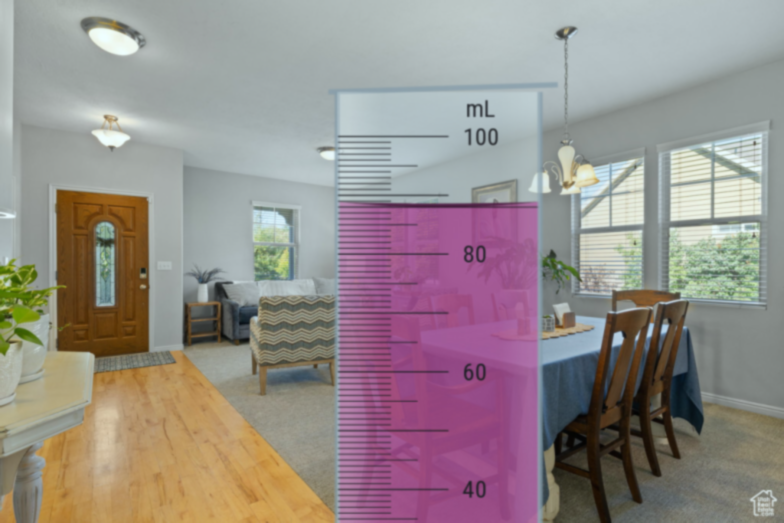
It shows 88 mL
